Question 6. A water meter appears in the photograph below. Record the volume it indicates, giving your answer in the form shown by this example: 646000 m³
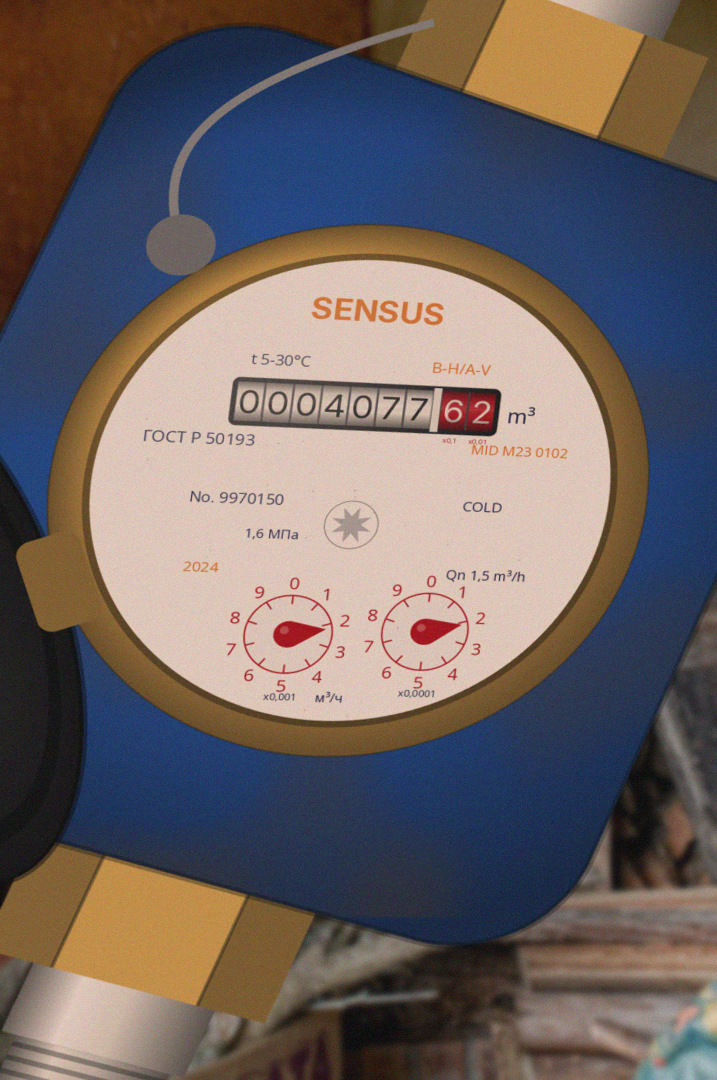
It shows 4077.6222 m³
